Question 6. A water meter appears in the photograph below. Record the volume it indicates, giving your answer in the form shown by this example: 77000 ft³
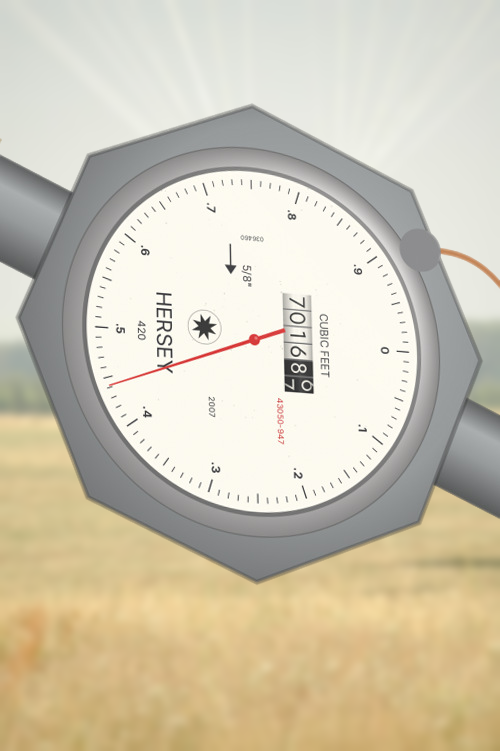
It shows 701686.44 ft³
